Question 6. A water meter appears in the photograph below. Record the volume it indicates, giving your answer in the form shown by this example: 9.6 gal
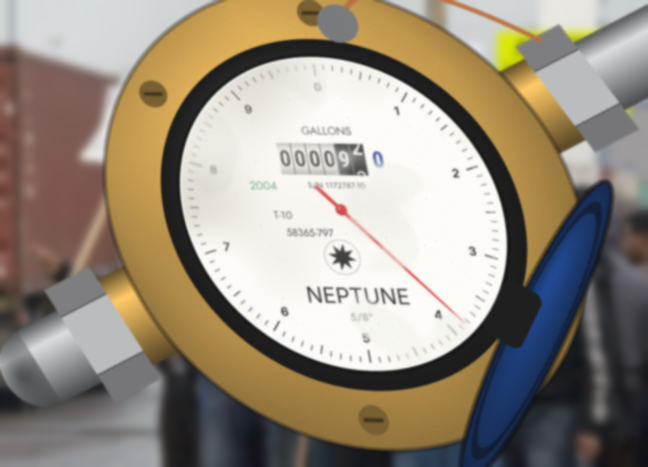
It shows 923.8 gal
